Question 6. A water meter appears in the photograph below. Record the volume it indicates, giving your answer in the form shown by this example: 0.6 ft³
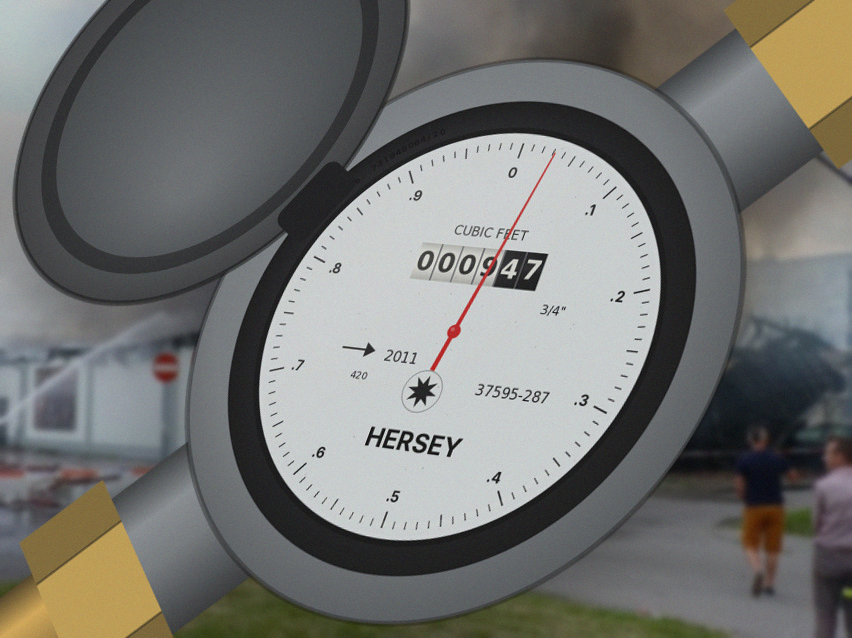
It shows 947.03 ft³
